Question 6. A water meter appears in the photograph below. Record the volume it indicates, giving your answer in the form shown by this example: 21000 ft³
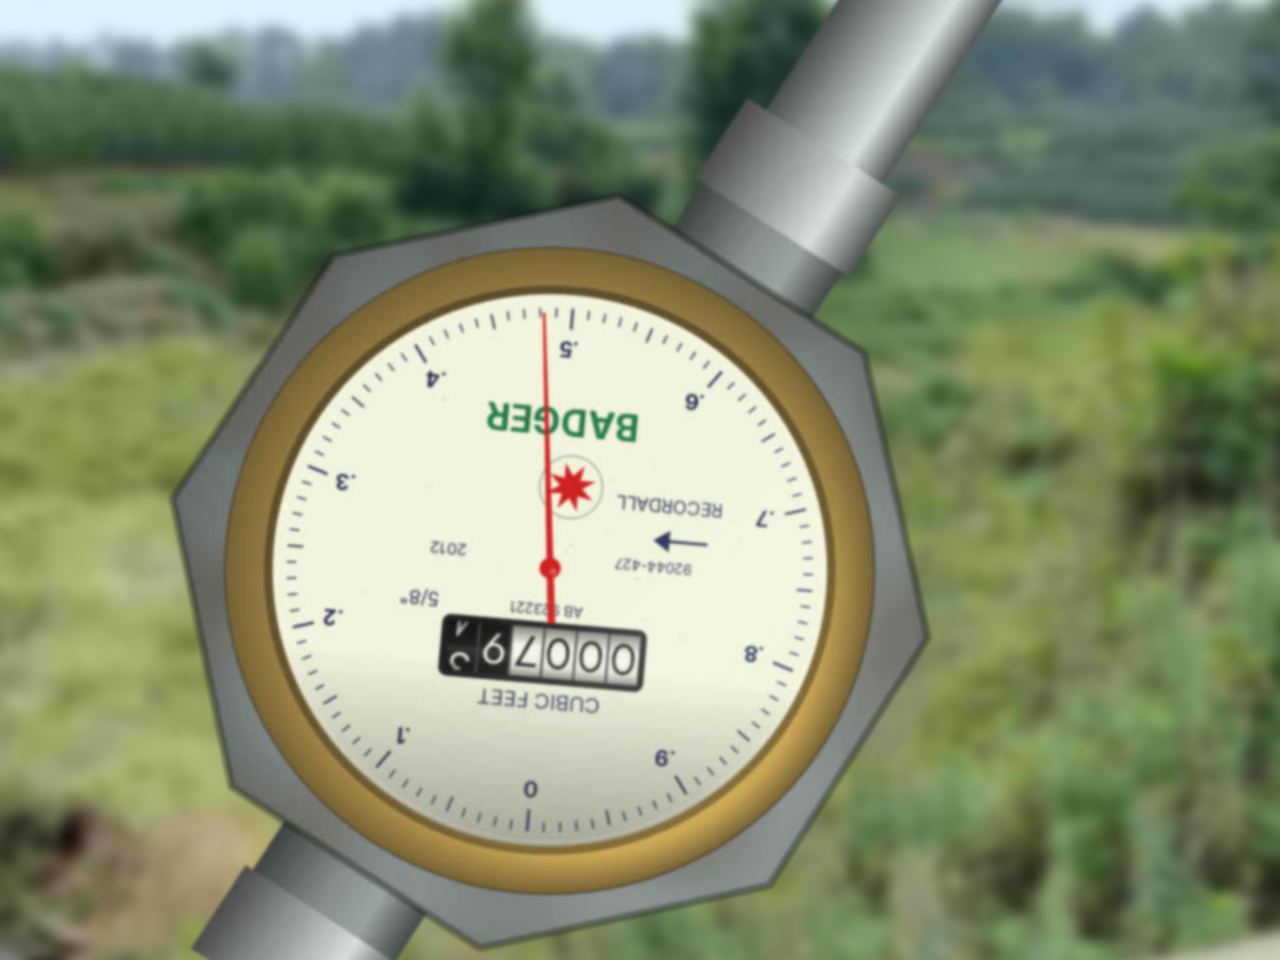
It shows 793.48 ft³
